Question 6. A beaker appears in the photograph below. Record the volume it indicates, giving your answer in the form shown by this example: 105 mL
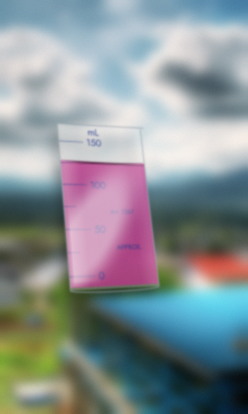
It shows 125 mL
